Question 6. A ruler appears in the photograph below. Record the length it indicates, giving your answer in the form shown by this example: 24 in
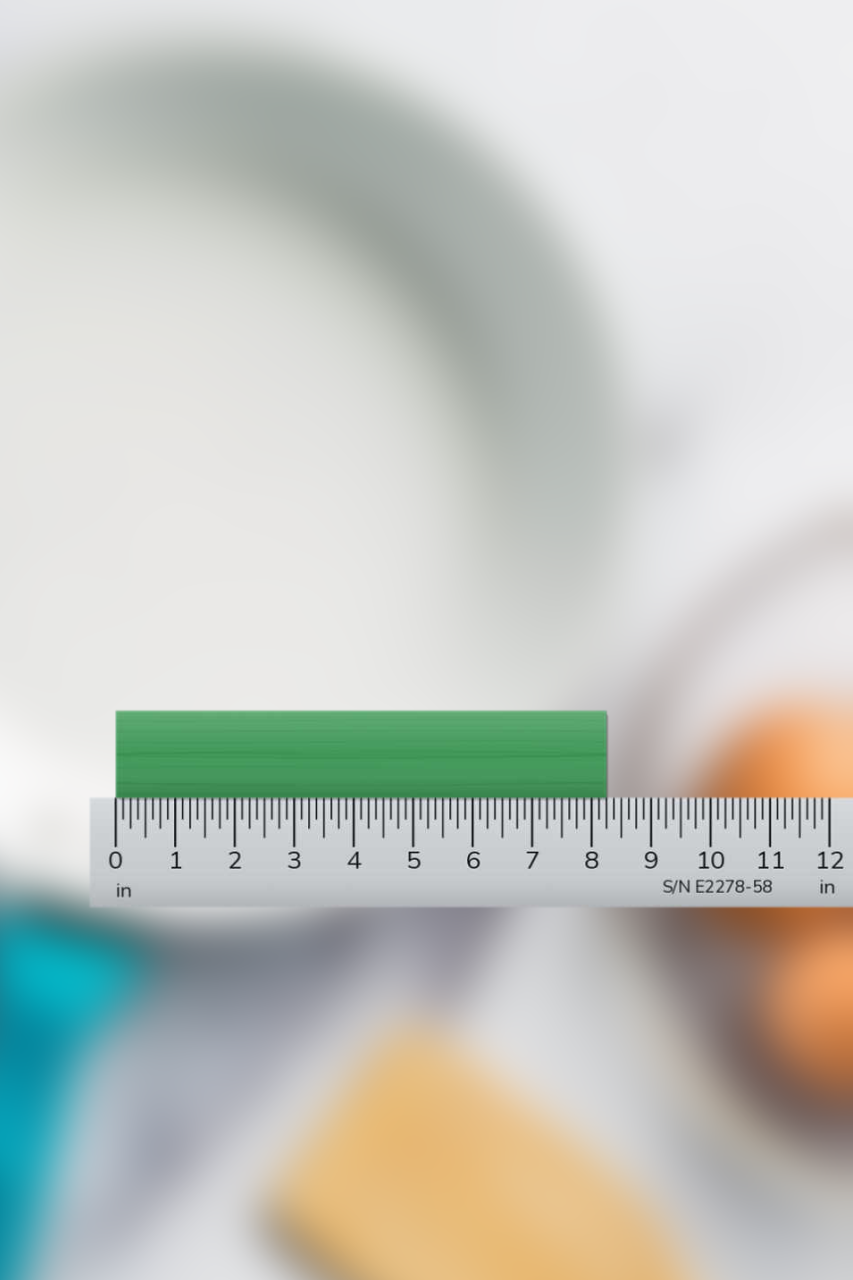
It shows 8.25 in
